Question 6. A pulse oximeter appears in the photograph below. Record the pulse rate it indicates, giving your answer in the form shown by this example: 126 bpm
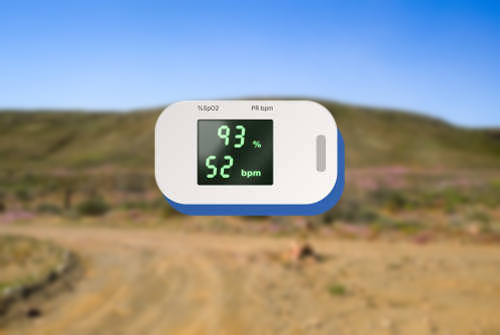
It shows 52 bpm
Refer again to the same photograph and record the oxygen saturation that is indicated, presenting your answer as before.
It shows 93 %
